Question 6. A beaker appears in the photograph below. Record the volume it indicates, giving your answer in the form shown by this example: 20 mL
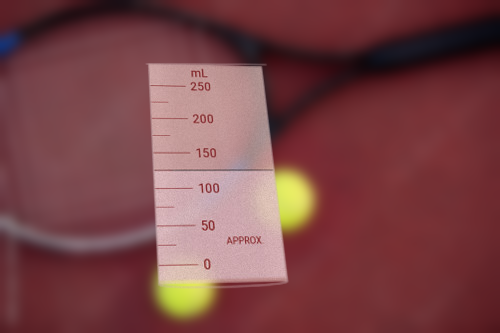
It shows 125 mL
